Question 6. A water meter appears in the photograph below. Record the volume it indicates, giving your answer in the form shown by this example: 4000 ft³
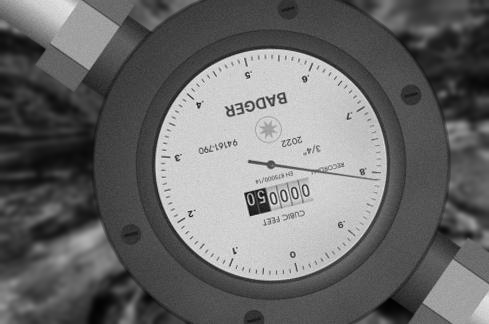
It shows 49.81 ft³
